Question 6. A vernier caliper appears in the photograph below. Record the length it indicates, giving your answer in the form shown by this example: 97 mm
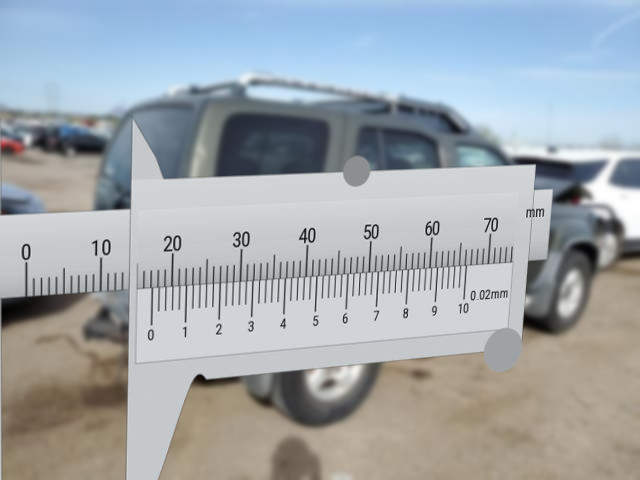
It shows 17.2 mm
